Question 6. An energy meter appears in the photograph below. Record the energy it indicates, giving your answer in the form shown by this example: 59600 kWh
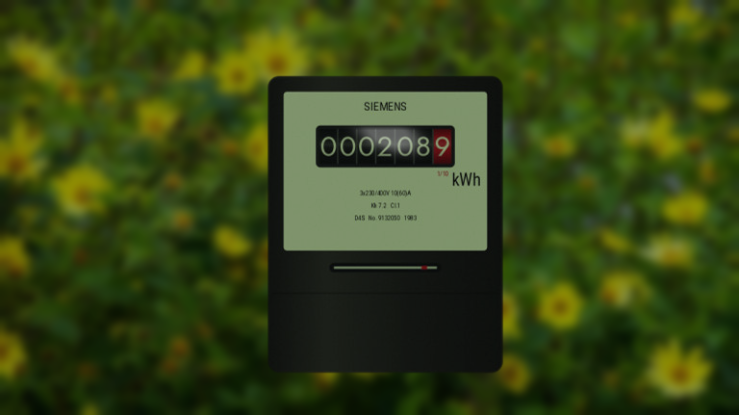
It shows 208.9 kWh
